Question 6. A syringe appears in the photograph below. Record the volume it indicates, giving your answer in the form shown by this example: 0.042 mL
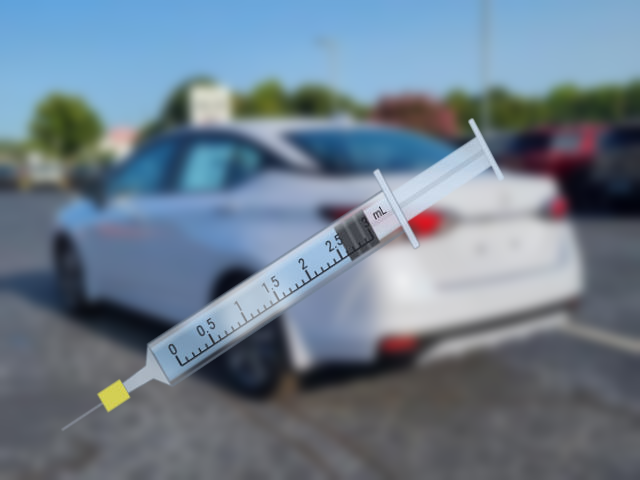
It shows 2.6 mL
